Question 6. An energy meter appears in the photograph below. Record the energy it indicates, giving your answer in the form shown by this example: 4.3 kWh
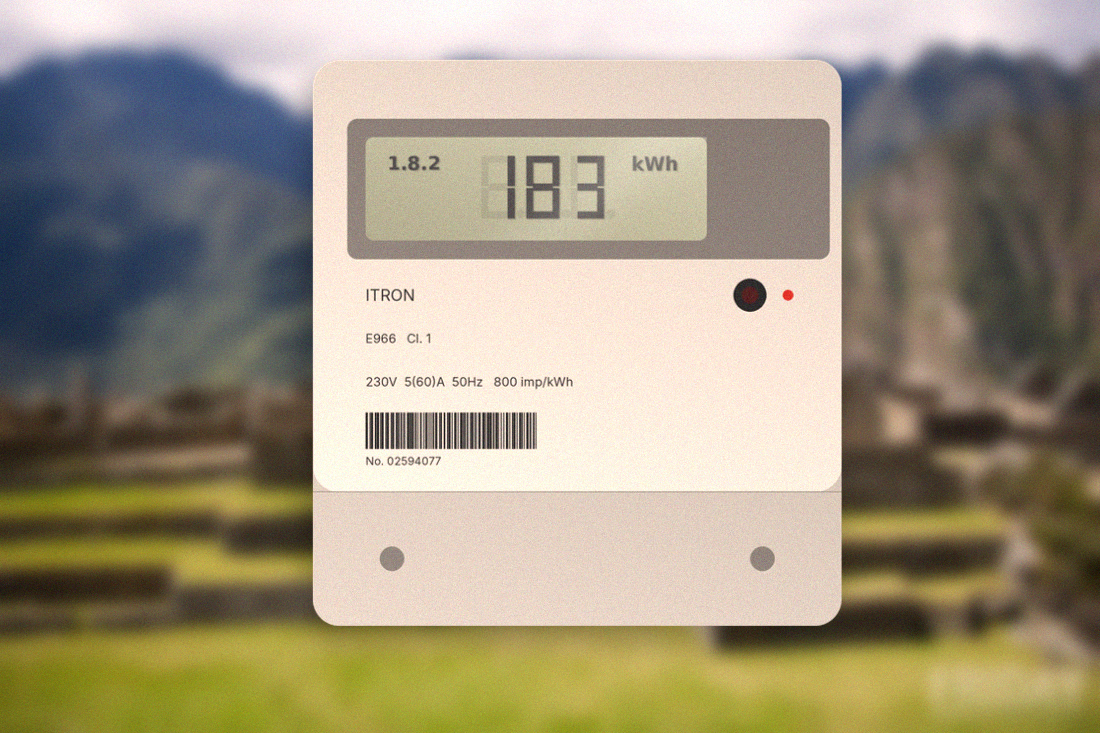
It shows 183 kWh
